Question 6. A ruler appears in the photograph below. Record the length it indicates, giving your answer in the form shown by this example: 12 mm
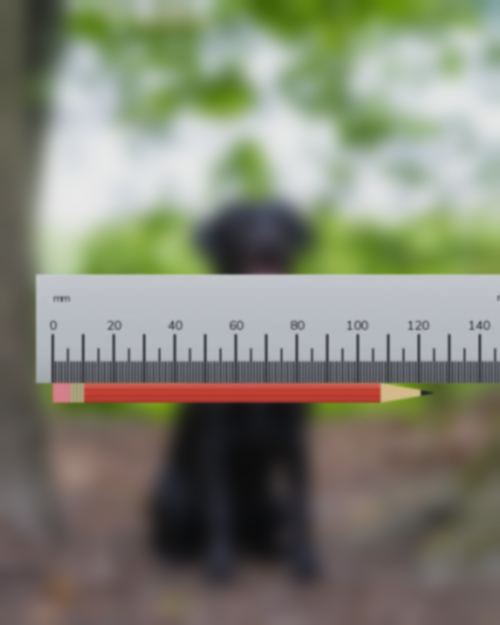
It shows 125 mm
